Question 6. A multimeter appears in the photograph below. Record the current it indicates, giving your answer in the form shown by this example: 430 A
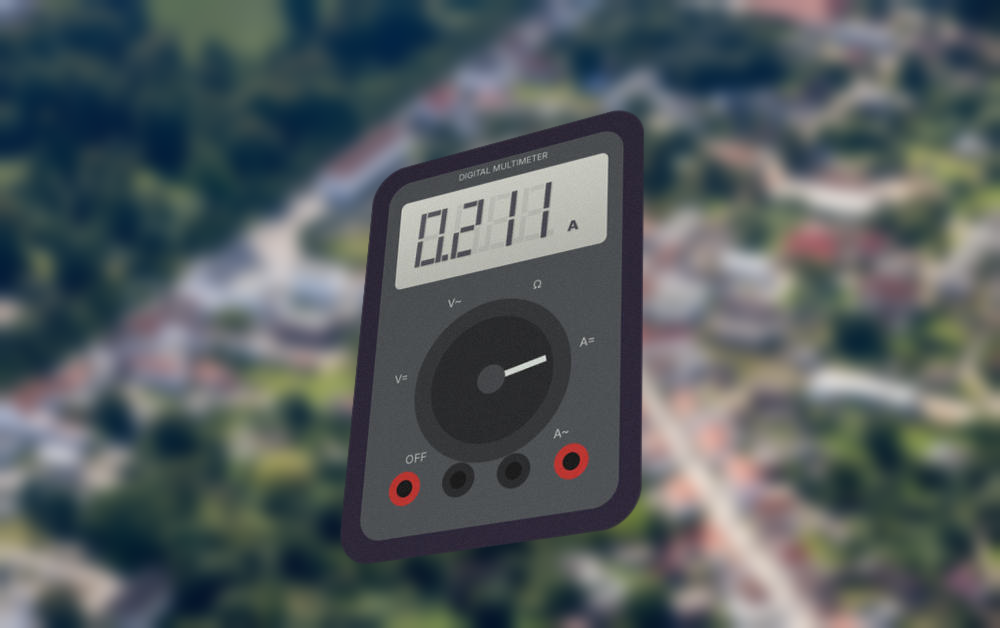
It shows 0.211 A
